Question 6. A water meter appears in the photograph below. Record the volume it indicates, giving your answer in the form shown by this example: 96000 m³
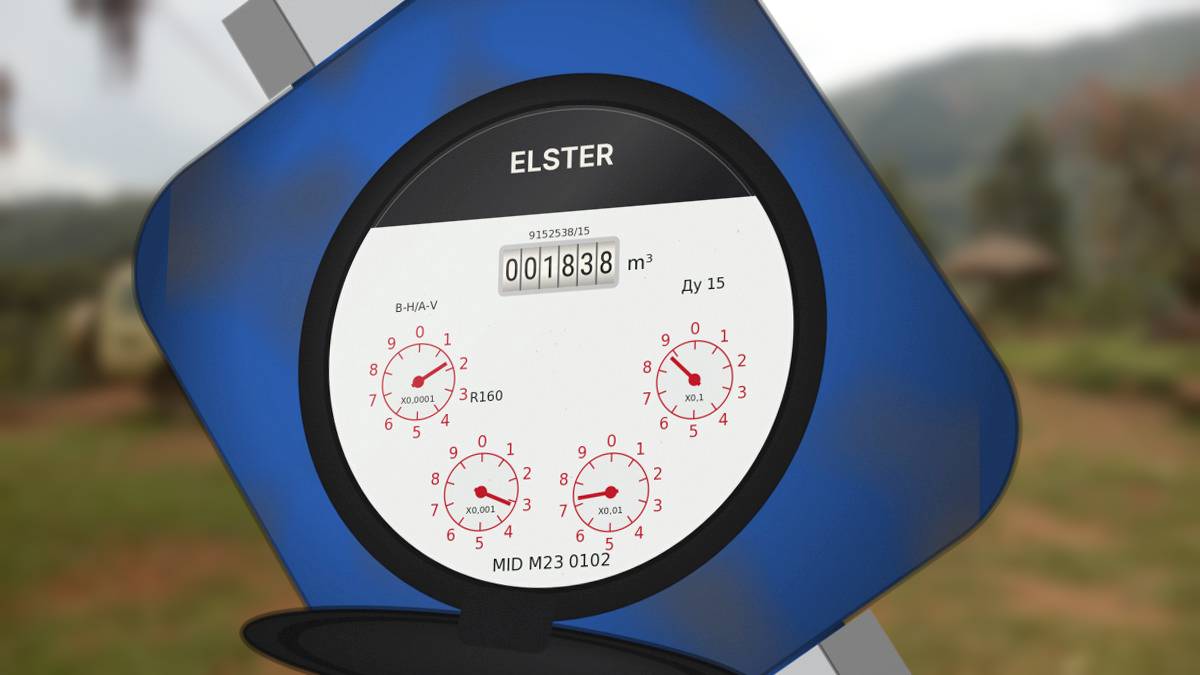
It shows 1838.8731 m³
